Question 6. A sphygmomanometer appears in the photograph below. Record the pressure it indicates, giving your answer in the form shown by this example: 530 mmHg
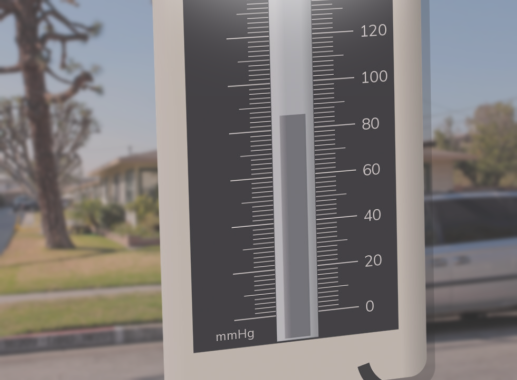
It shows 86 mmHg
